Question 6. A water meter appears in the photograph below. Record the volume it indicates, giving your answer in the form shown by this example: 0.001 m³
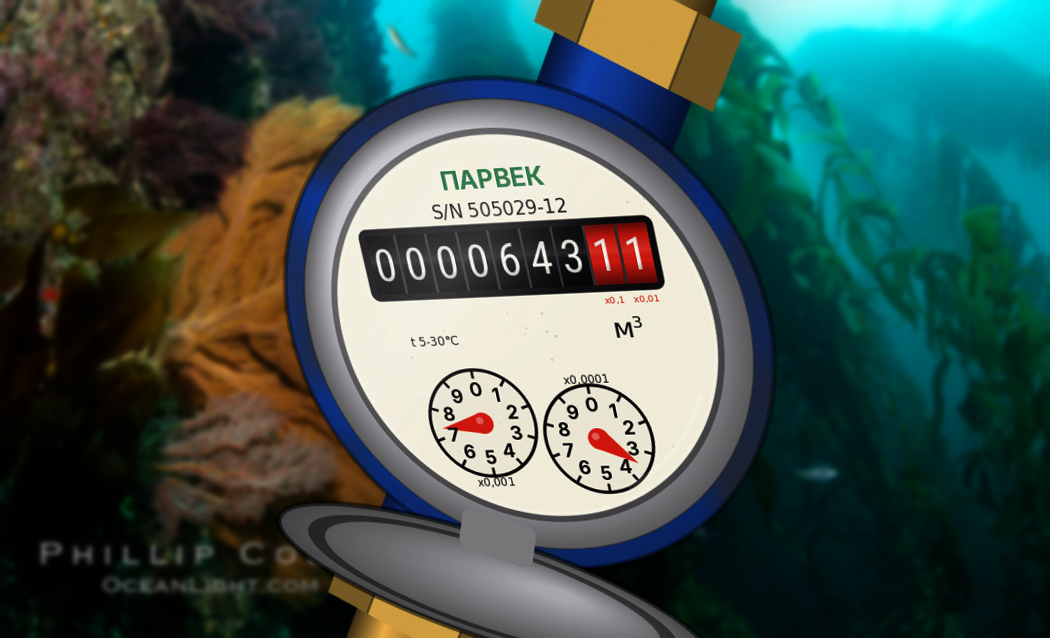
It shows 643.1173 m³
